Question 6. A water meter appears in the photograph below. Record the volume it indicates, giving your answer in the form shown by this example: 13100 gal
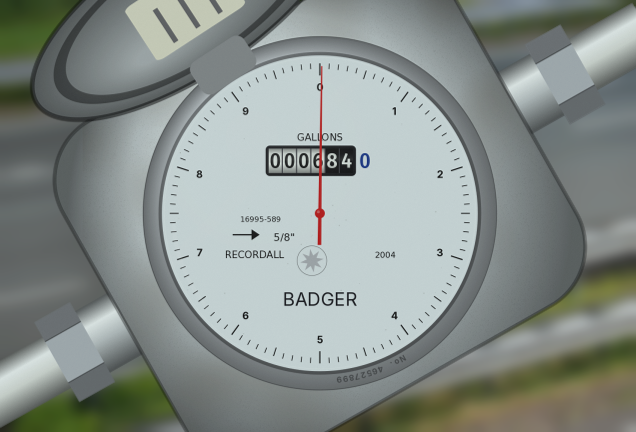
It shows 6840.0 gal
